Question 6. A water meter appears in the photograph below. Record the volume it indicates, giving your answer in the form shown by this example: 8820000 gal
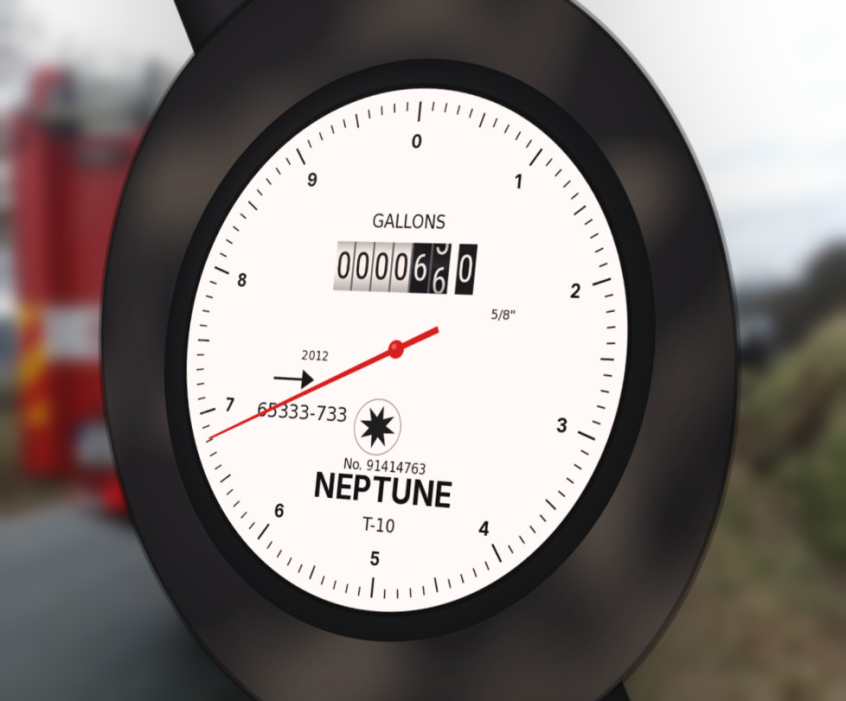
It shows 656.8 gal
